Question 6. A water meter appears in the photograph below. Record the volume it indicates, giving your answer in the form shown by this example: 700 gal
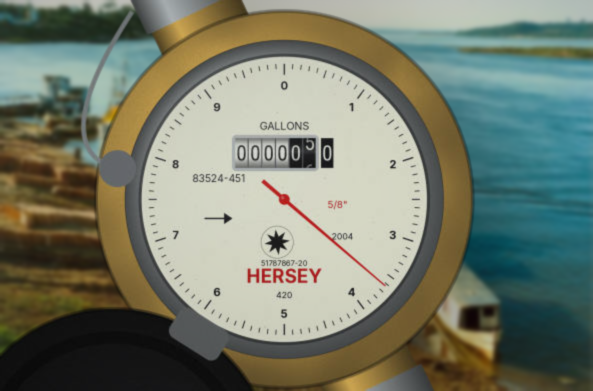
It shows 53.6 gal
